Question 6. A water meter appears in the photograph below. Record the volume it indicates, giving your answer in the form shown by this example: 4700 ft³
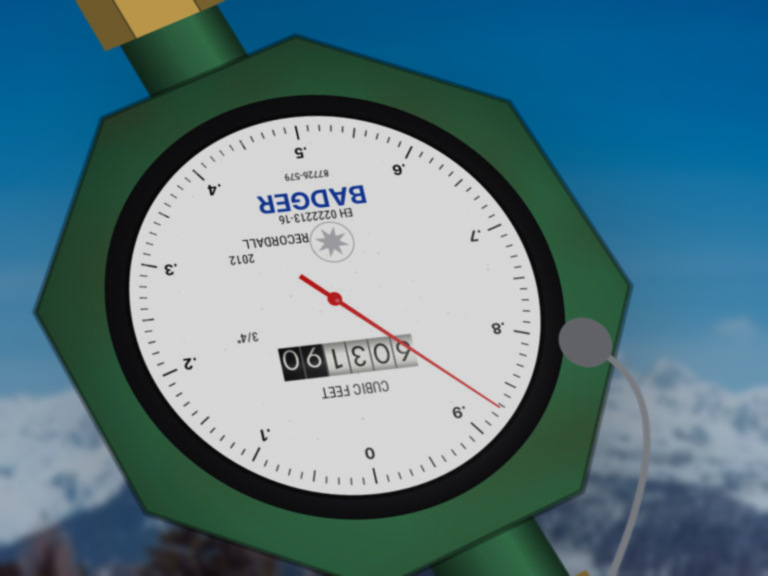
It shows 603189.87 ft³
